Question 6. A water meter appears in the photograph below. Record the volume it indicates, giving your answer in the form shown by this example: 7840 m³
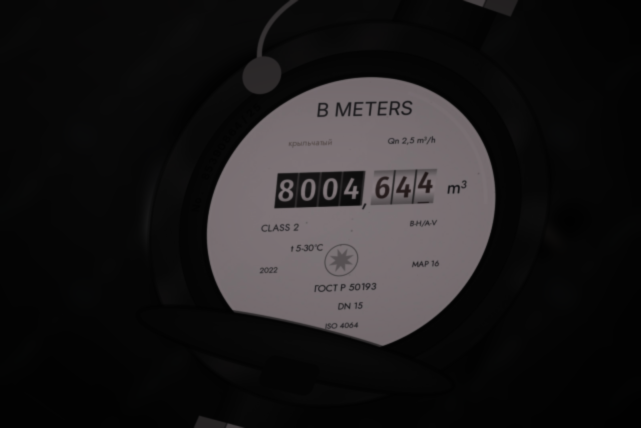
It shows 8004.644 m³
